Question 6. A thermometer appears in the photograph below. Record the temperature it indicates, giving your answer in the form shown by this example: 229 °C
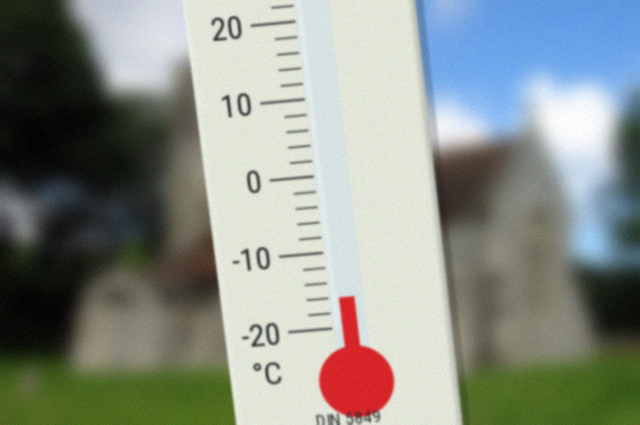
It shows -16 °C
